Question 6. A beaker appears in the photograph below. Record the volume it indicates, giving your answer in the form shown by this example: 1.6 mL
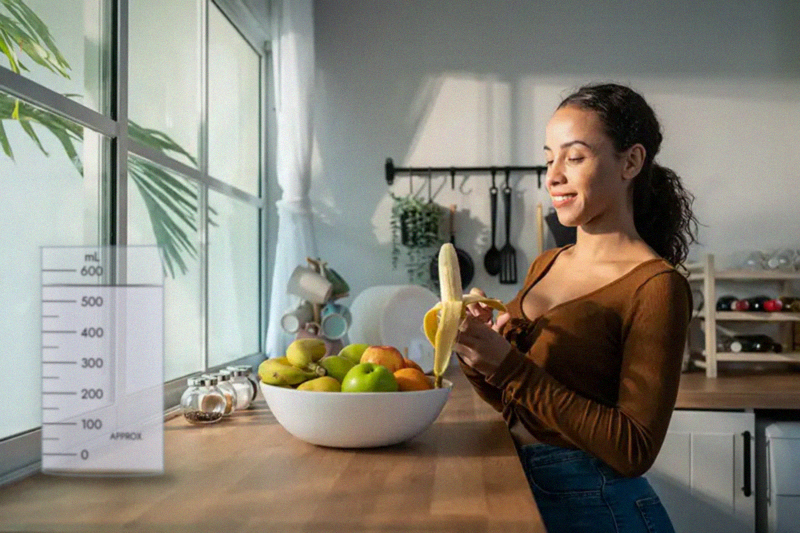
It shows 550 mL
